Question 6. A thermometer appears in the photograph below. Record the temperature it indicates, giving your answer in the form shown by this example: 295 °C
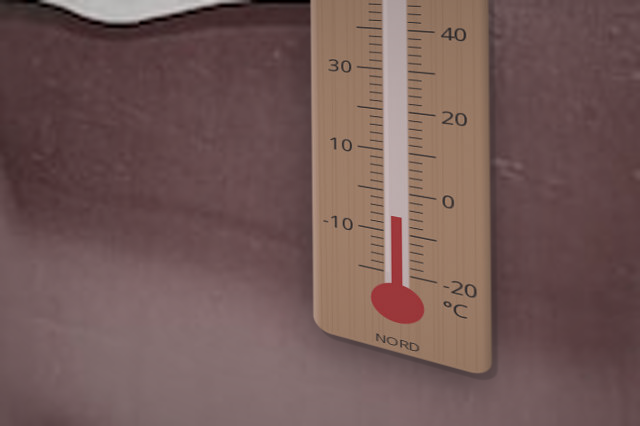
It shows -6 °C
